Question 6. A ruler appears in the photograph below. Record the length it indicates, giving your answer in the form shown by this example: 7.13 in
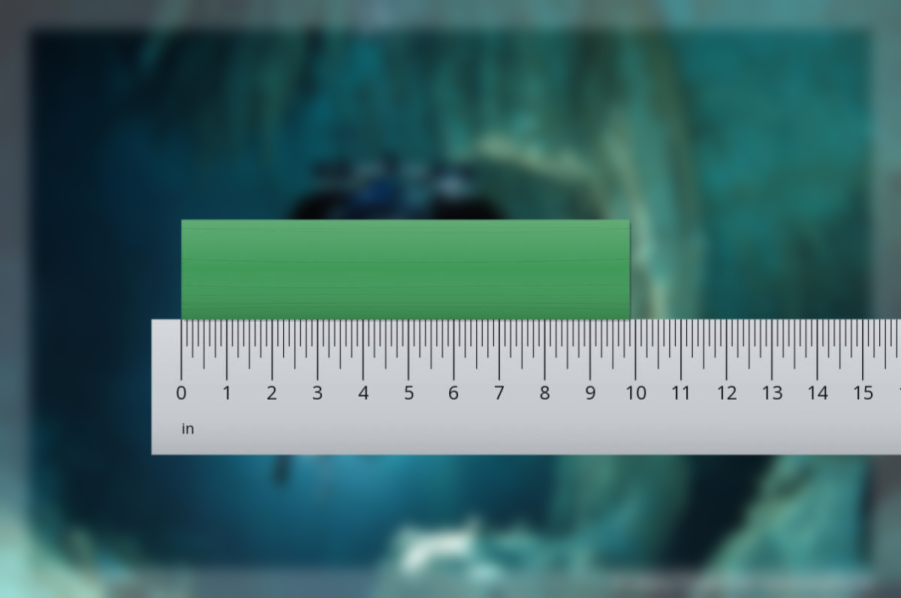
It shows 9.875 in
